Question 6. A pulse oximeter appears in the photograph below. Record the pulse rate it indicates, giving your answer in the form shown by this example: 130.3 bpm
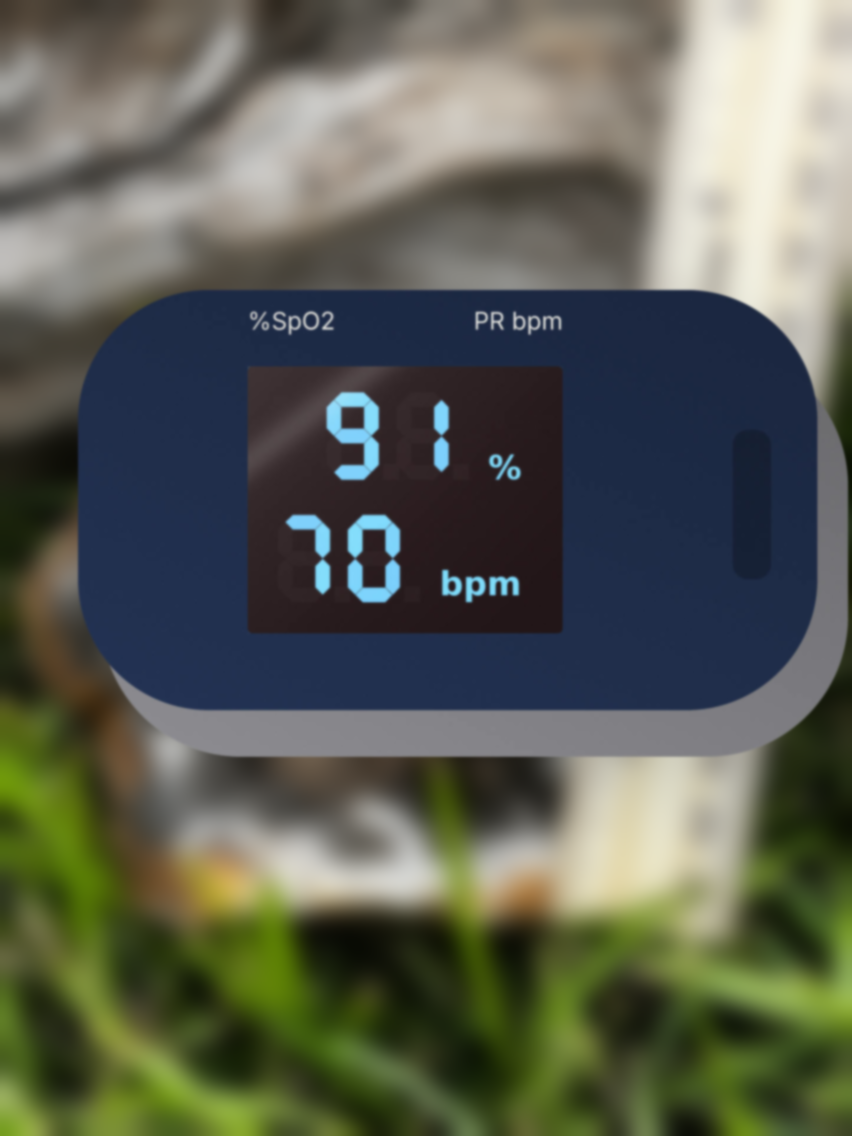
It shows 70 bpm
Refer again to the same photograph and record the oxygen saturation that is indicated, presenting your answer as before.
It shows 91 %
